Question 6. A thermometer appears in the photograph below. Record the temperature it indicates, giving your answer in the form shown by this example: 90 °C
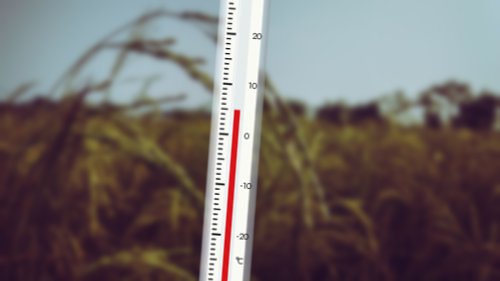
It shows 5 °C
